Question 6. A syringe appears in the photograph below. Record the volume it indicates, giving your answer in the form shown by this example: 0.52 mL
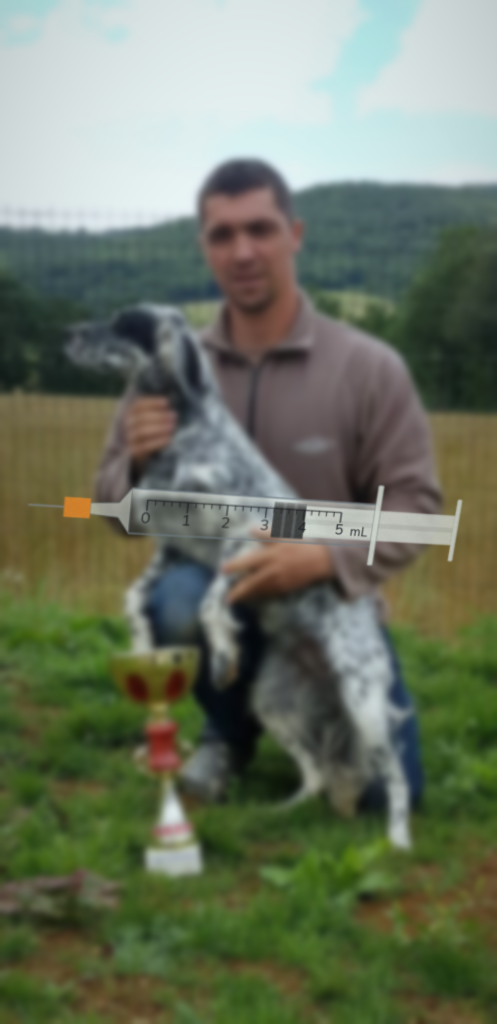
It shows 3.2 mL
